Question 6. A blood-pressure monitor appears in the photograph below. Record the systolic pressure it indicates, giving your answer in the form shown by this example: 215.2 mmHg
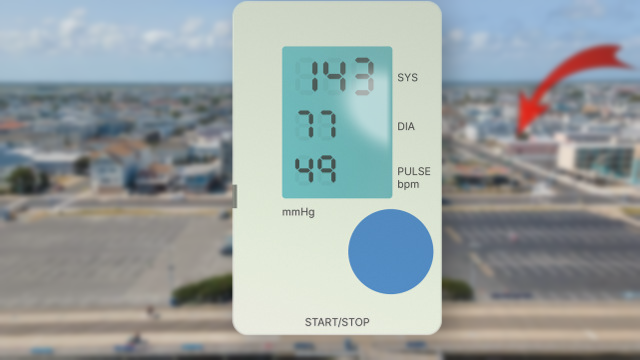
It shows 143 mmHg
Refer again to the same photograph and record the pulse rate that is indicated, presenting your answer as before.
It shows 49 bpm
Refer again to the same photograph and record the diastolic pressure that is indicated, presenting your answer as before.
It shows 77 mmHg
